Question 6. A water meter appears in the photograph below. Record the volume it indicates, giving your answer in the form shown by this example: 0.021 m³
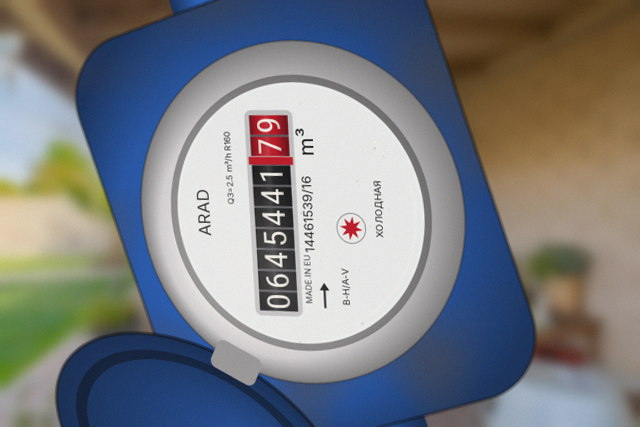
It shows 645441.79 m³
